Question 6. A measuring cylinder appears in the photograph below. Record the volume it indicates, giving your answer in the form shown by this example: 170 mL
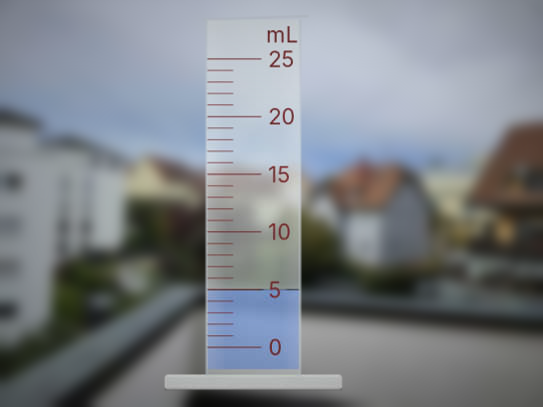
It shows 5 mL
